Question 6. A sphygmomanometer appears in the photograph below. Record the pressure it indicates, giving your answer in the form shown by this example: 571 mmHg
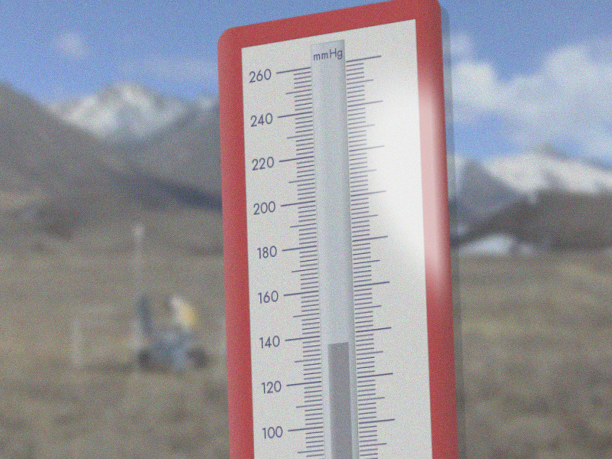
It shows 136 mmHg
